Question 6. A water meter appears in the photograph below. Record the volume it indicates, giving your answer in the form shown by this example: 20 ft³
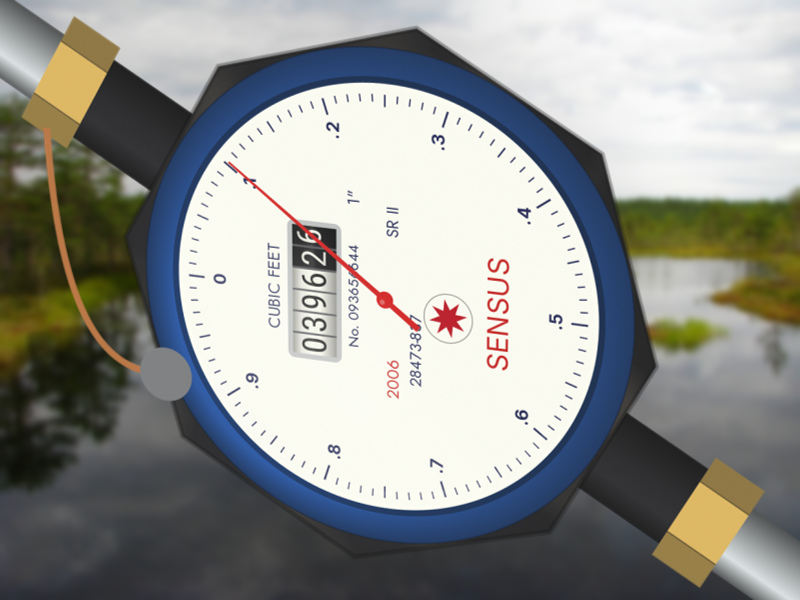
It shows 39626.10 ft³
